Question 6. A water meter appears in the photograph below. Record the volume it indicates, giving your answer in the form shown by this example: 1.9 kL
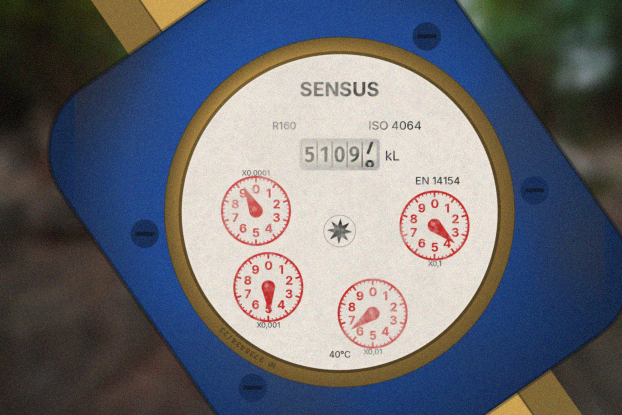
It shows 51097.3649 kL
